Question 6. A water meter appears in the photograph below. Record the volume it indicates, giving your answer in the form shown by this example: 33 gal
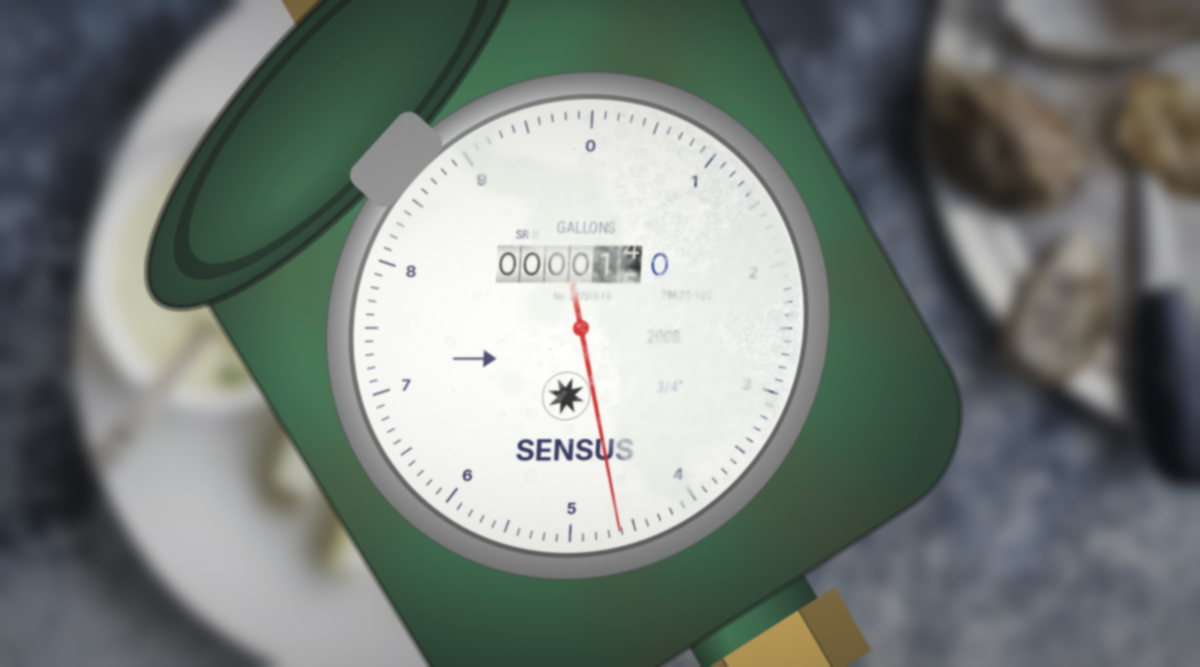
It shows 144.6 gal
